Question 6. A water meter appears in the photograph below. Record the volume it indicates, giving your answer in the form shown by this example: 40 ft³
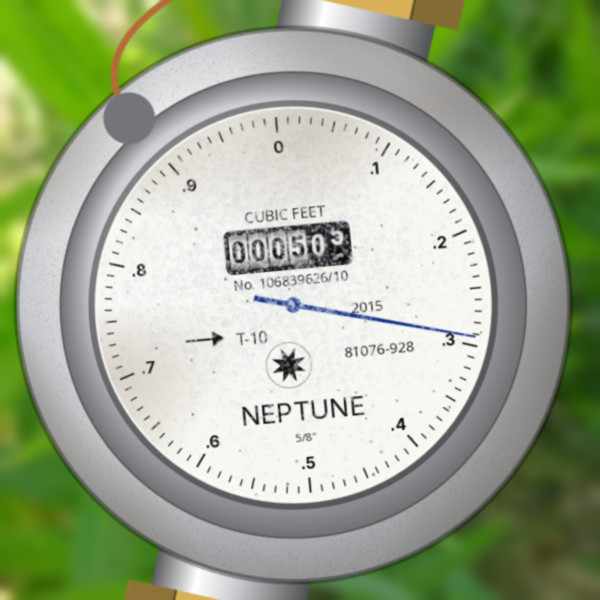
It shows 505.29 ft³
